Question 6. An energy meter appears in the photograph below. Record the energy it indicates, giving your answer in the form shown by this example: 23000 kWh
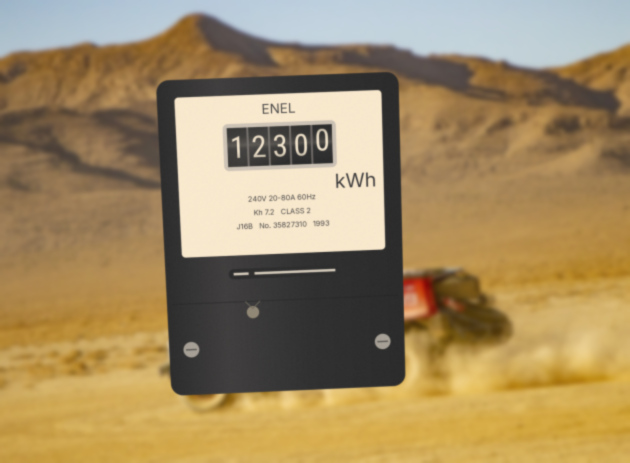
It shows 12300 kWh
